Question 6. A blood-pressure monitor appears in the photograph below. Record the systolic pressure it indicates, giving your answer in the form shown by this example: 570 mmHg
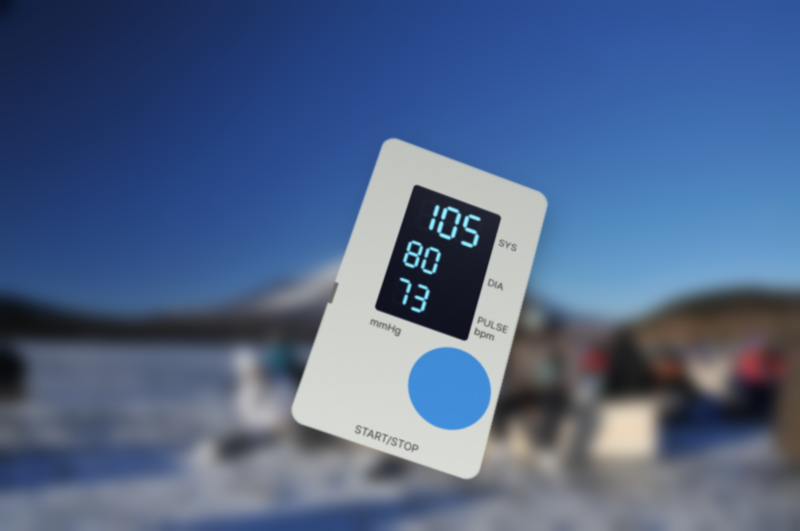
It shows 105 mmHg
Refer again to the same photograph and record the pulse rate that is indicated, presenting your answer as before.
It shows 73 bpm
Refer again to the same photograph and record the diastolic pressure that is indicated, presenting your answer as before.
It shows 80 mmHg
